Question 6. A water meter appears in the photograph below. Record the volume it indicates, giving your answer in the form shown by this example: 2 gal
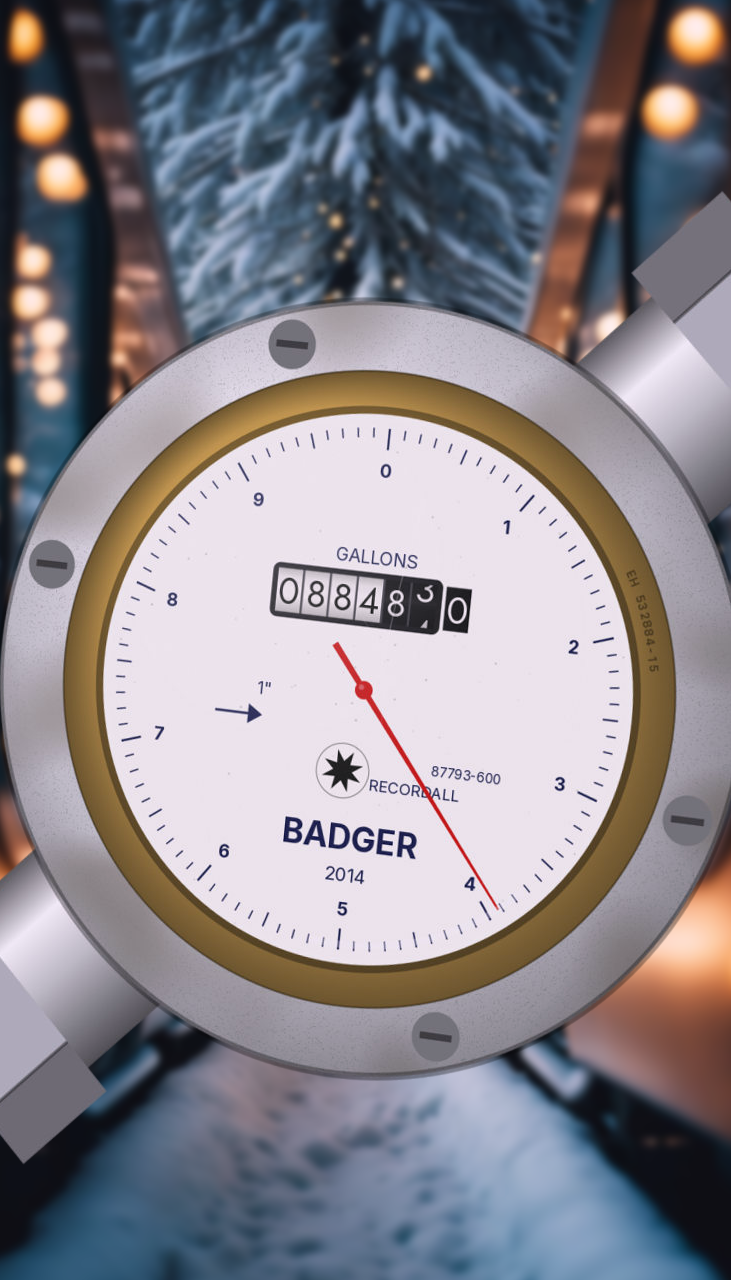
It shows 884833.9 gal
